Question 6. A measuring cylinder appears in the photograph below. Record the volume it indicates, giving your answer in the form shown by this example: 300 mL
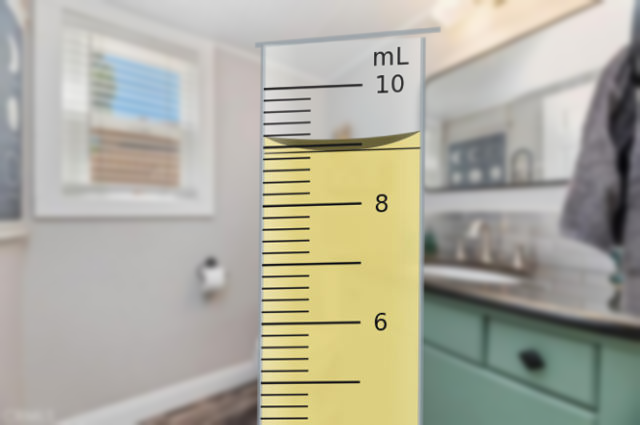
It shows 8.9 mL
